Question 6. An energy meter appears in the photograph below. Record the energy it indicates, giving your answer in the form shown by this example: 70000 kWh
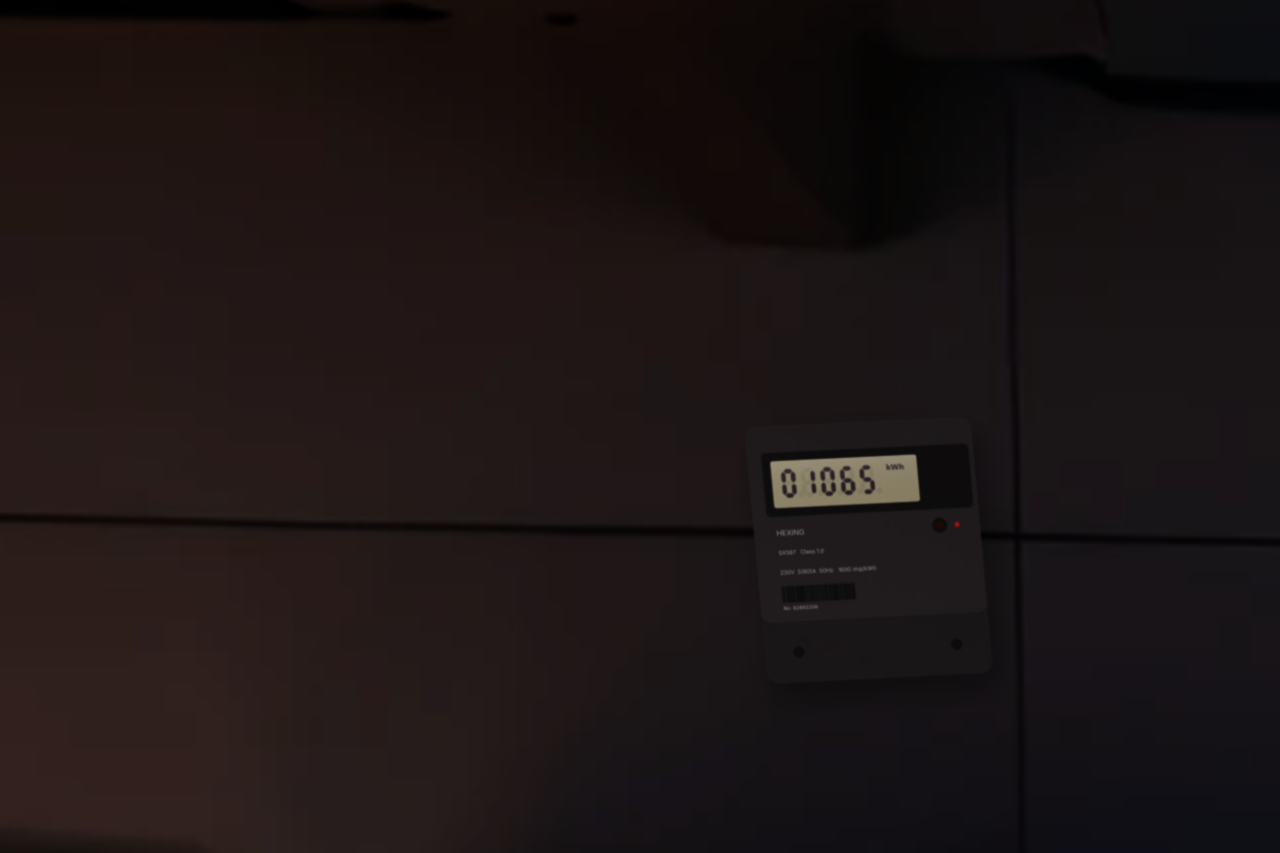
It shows 1065 kWh
